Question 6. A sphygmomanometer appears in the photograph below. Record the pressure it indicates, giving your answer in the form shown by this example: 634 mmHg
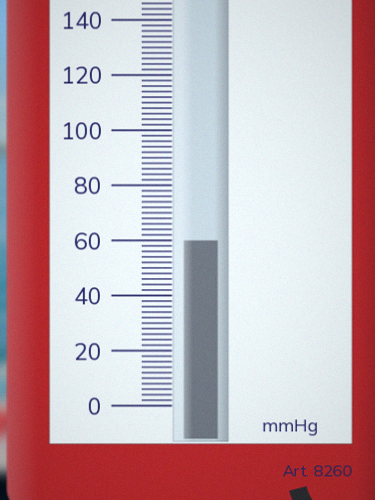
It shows 60 mmHg
